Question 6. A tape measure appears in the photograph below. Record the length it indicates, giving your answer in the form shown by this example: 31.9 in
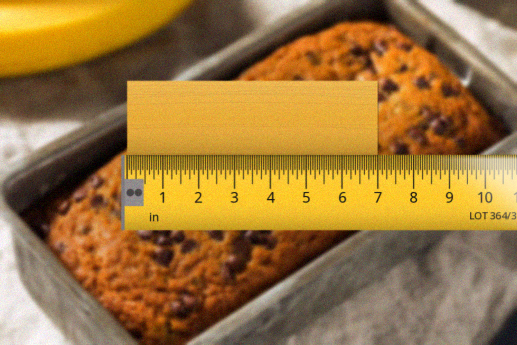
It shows 7 in
